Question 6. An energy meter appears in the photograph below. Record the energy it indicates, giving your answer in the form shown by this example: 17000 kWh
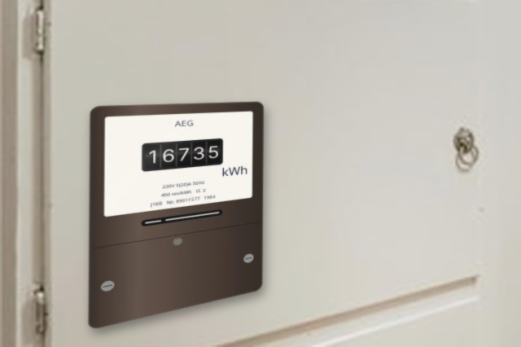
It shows 16735 kWh
